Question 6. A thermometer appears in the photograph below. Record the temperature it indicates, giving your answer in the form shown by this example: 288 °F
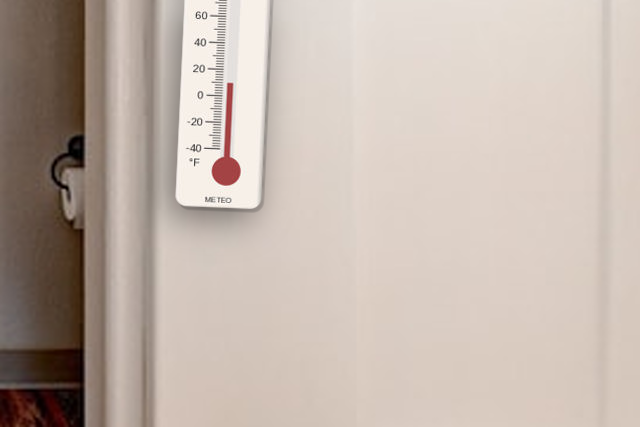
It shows 10 °F
